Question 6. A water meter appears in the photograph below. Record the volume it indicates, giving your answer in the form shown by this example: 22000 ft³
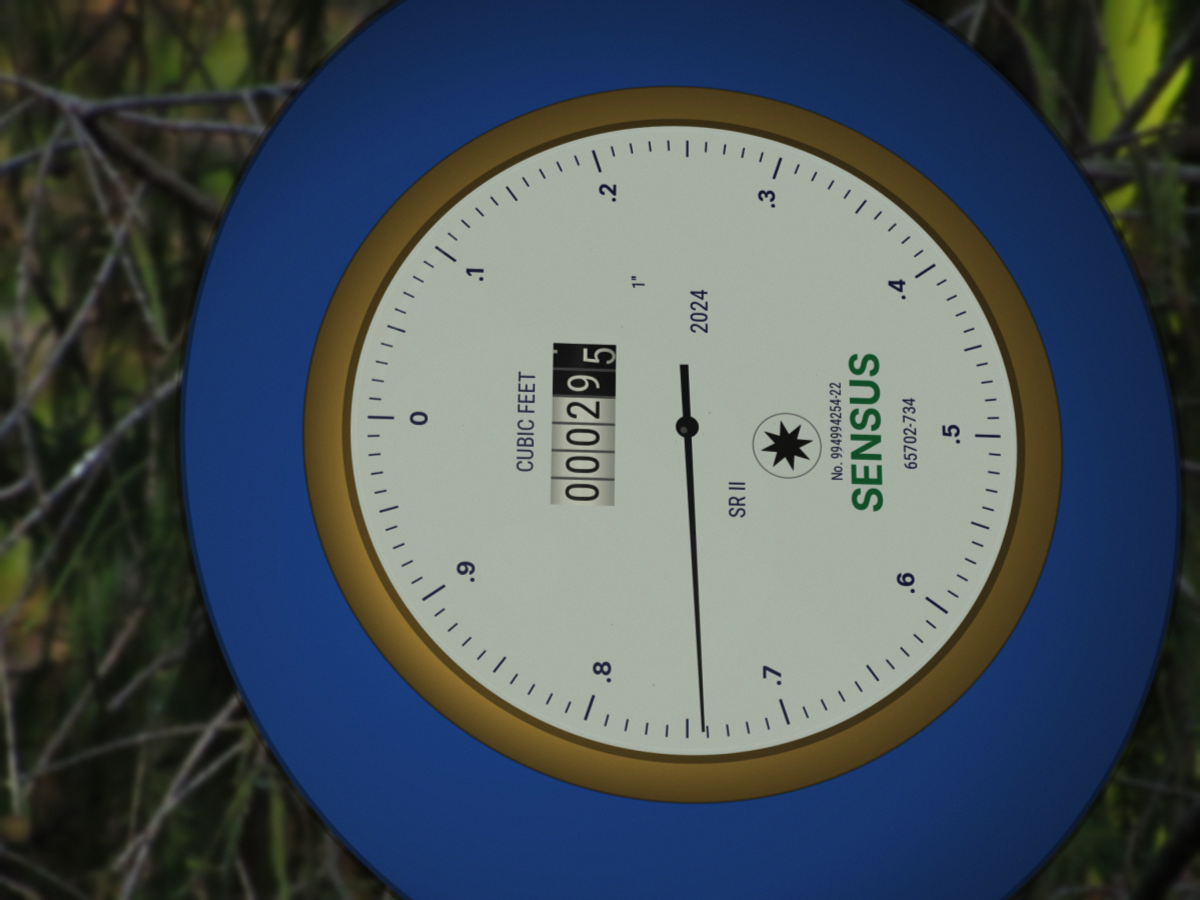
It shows 294.74 ft³
